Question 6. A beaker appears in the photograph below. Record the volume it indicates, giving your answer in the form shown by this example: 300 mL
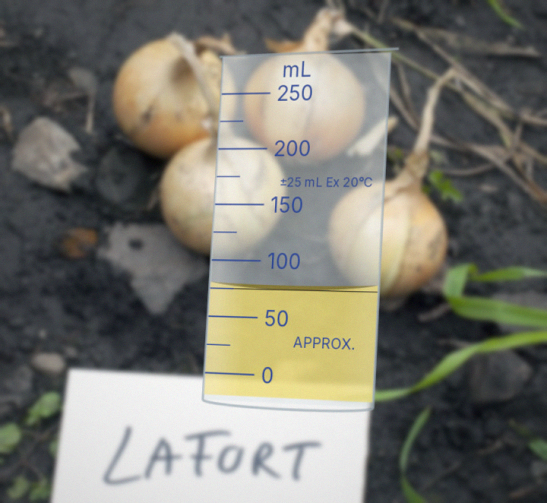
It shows 75 mL
